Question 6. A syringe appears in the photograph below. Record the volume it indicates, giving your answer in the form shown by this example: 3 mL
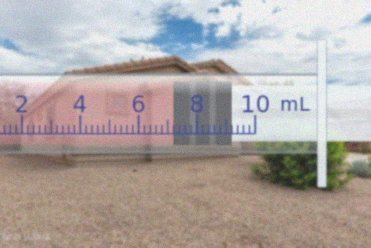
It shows 7.2 mL
